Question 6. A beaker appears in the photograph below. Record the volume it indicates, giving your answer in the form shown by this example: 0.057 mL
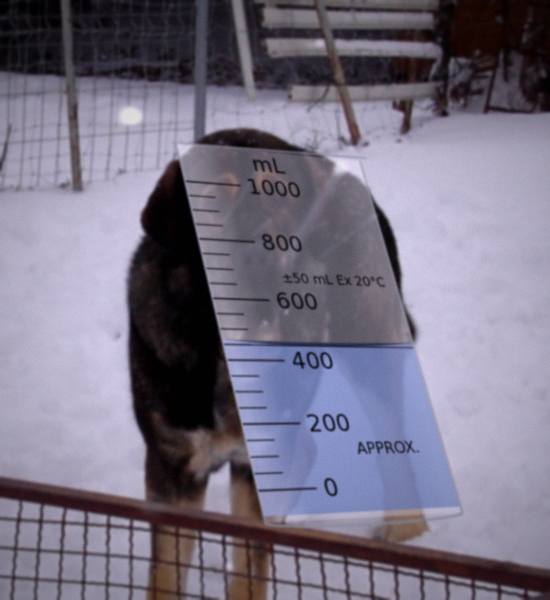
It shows 450 mL
